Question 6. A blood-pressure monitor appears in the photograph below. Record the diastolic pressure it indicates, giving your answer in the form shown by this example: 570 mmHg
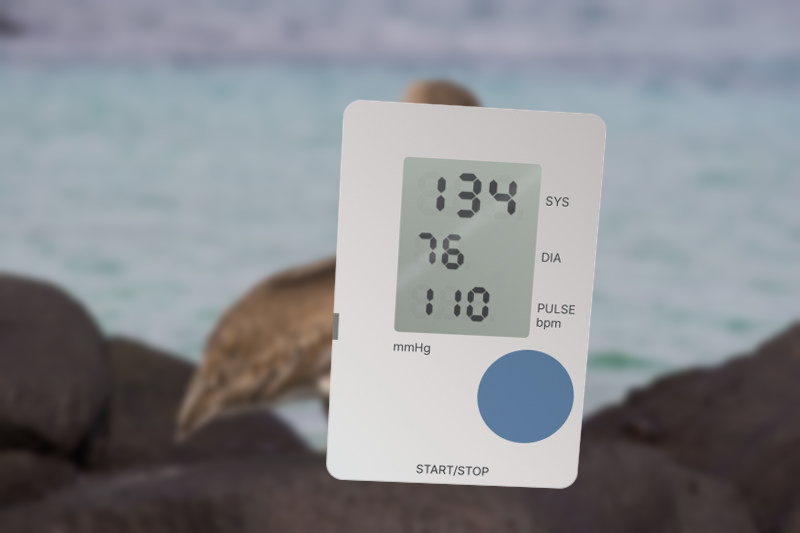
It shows 76 mmHg
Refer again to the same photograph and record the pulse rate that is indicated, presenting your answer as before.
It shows 110 bpm
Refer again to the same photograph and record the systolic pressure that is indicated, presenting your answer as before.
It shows 134 mmHg
